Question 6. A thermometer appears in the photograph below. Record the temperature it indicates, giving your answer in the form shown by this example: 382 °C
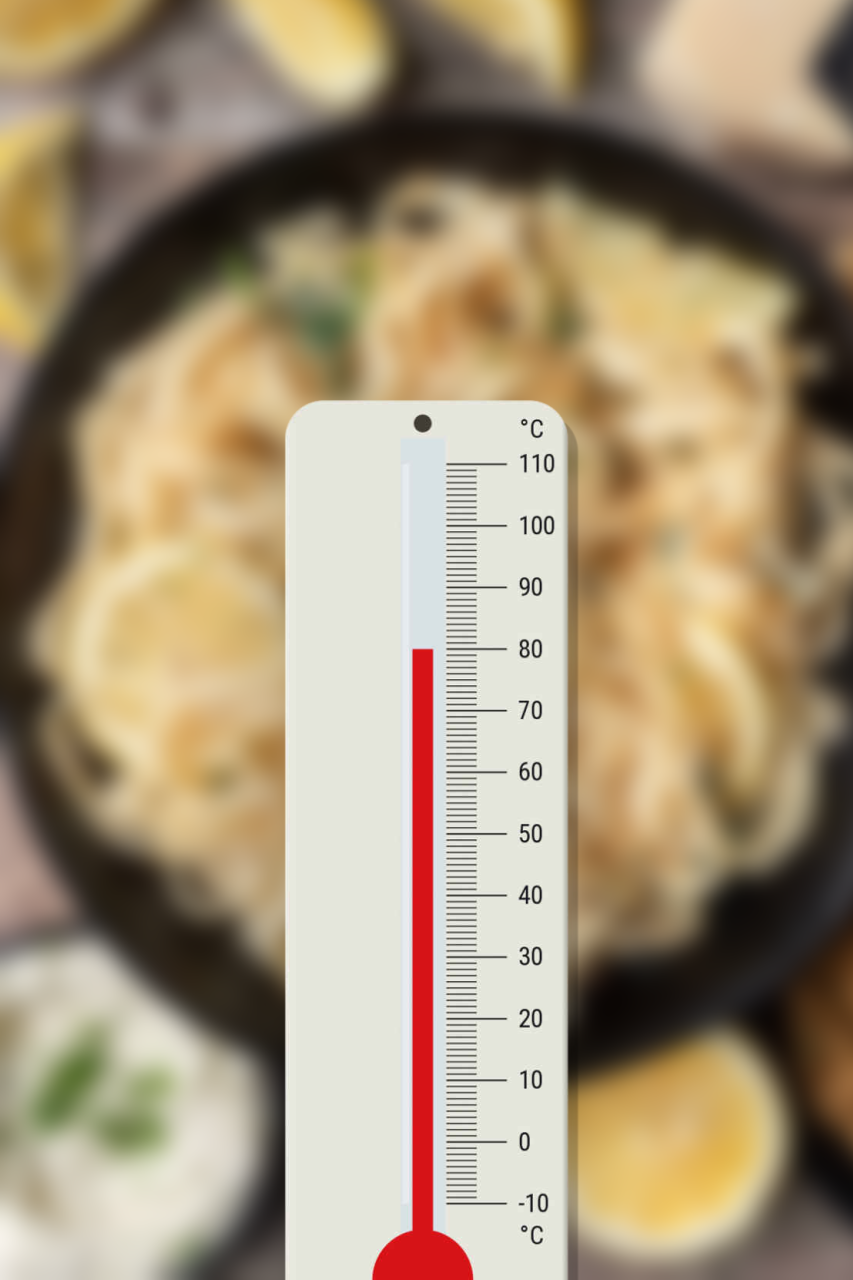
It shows 80 °C
